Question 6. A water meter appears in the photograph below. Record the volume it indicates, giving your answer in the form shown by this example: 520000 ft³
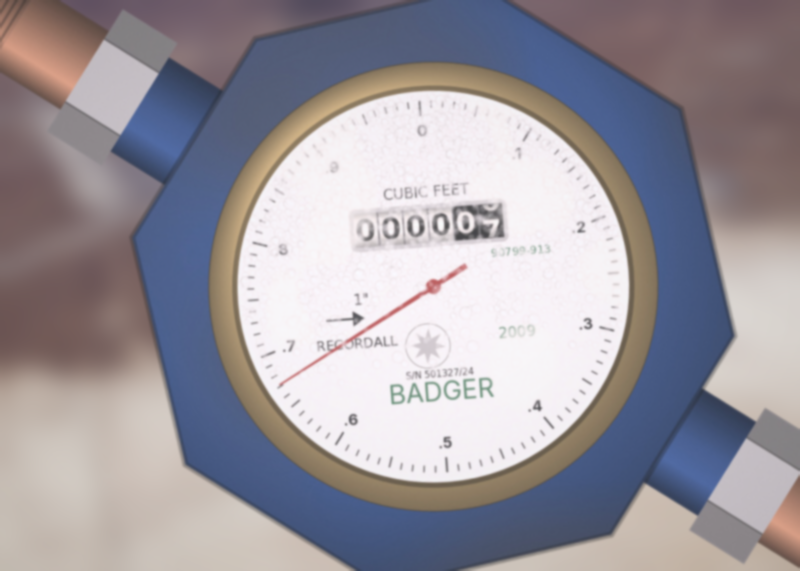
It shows 6.67 ft³
